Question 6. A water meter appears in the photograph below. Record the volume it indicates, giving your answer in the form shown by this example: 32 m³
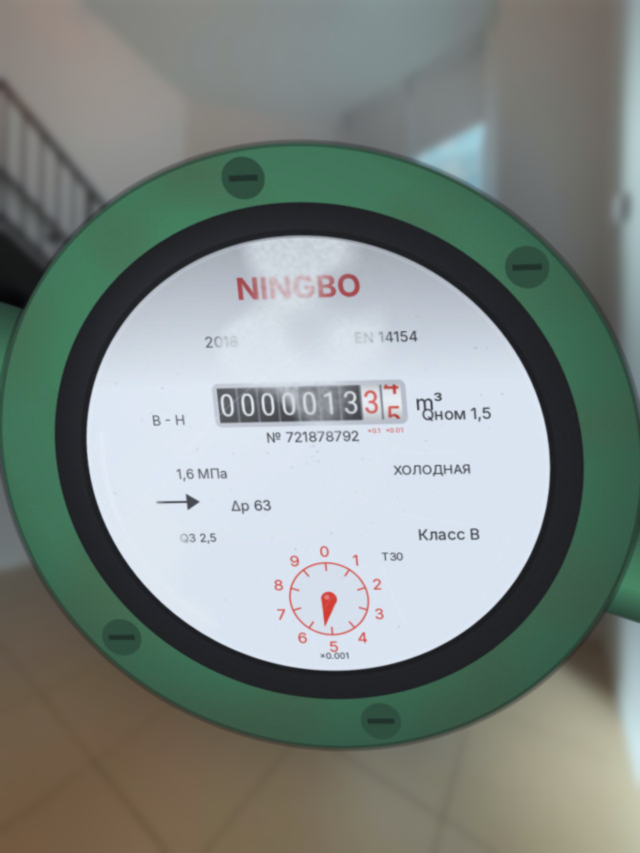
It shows 13.345 m³
